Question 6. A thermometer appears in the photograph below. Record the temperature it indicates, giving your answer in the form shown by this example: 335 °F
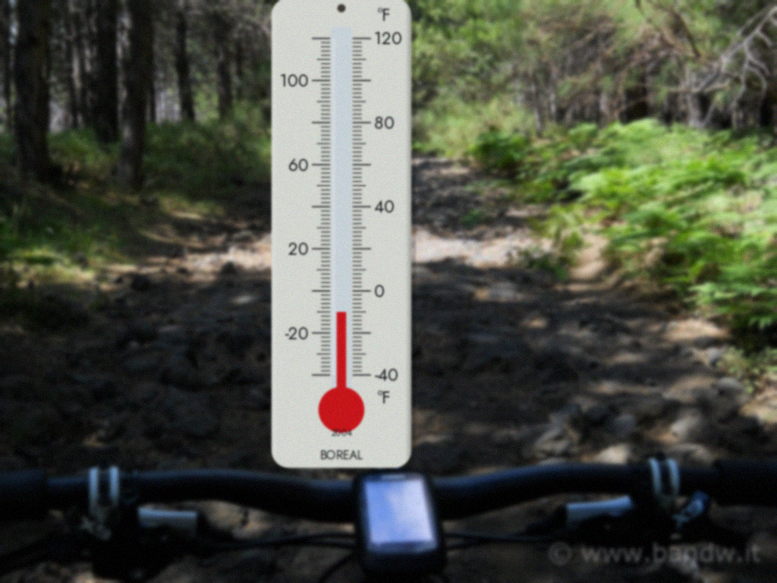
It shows -10 °F
